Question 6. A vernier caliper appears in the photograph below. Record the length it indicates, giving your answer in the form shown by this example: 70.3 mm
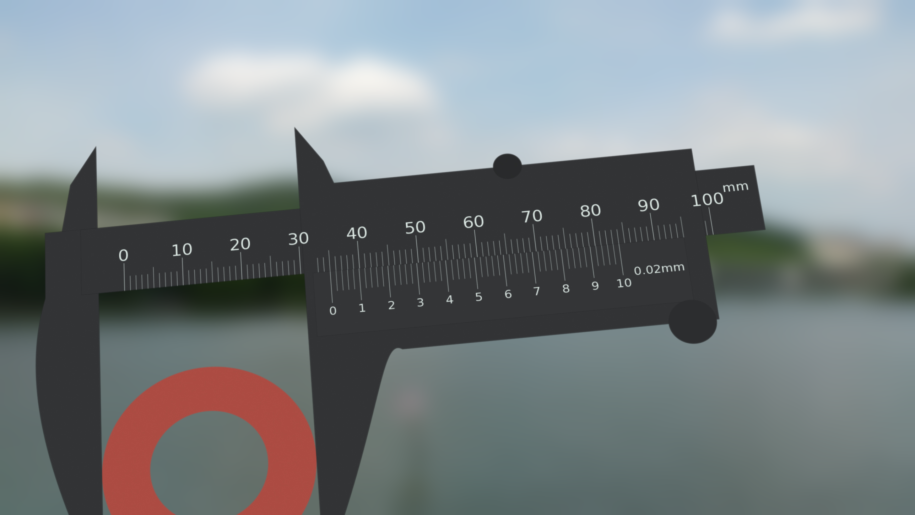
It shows 35.0 mm
